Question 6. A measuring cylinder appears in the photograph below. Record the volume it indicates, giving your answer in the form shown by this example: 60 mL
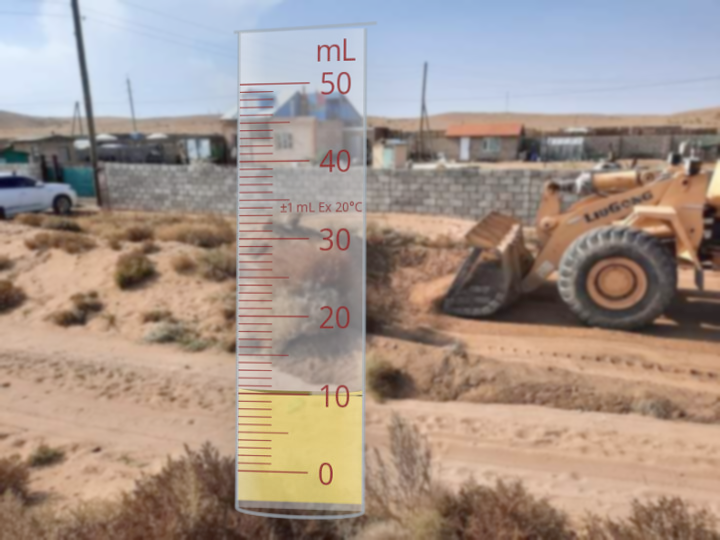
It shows 10 mL
